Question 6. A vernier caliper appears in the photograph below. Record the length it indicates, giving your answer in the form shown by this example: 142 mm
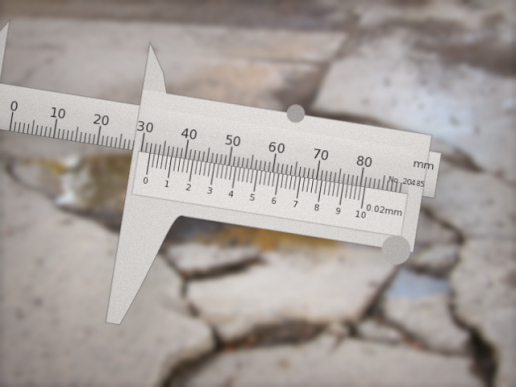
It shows 32.0 mm
